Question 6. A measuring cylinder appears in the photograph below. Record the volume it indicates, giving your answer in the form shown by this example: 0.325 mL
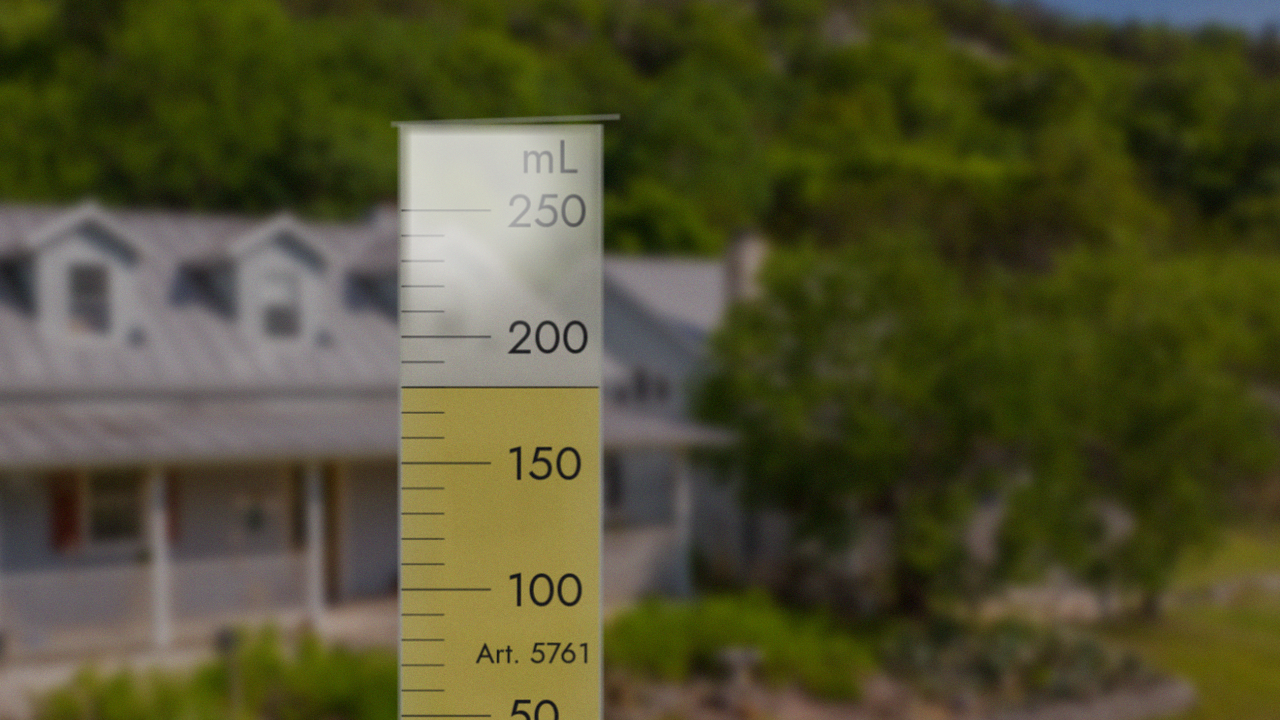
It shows 180 mL
